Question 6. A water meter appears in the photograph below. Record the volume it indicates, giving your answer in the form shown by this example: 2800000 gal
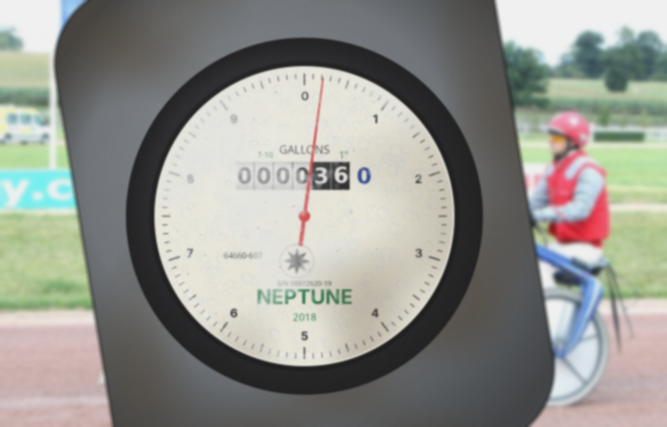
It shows 360.2 gal
